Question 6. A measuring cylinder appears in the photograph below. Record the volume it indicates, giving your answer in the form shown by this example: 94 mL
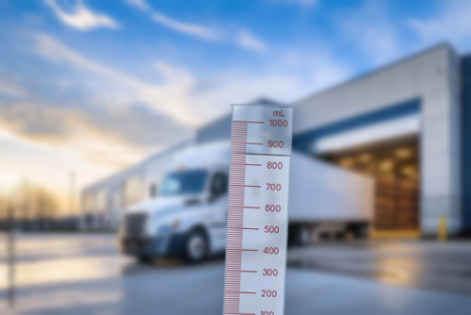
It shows 850 mL
